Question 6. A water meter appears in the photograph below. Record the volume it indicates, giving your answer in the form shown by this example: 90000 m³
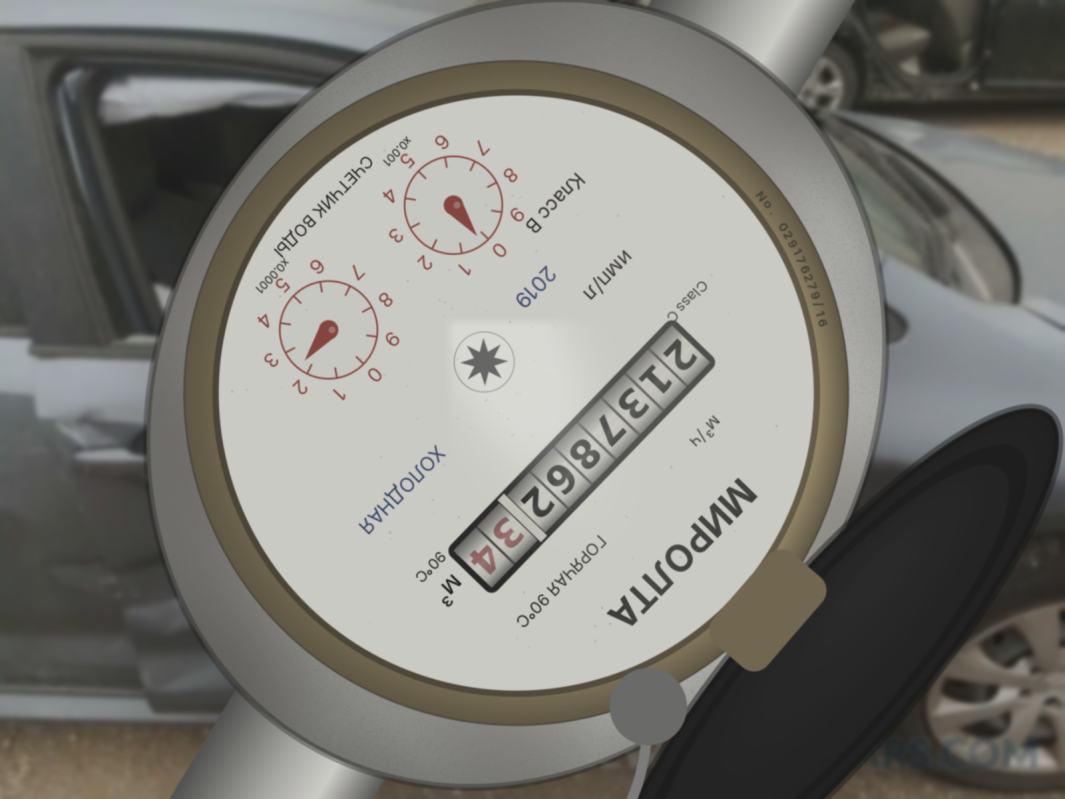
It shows 2137862.3402 m³
